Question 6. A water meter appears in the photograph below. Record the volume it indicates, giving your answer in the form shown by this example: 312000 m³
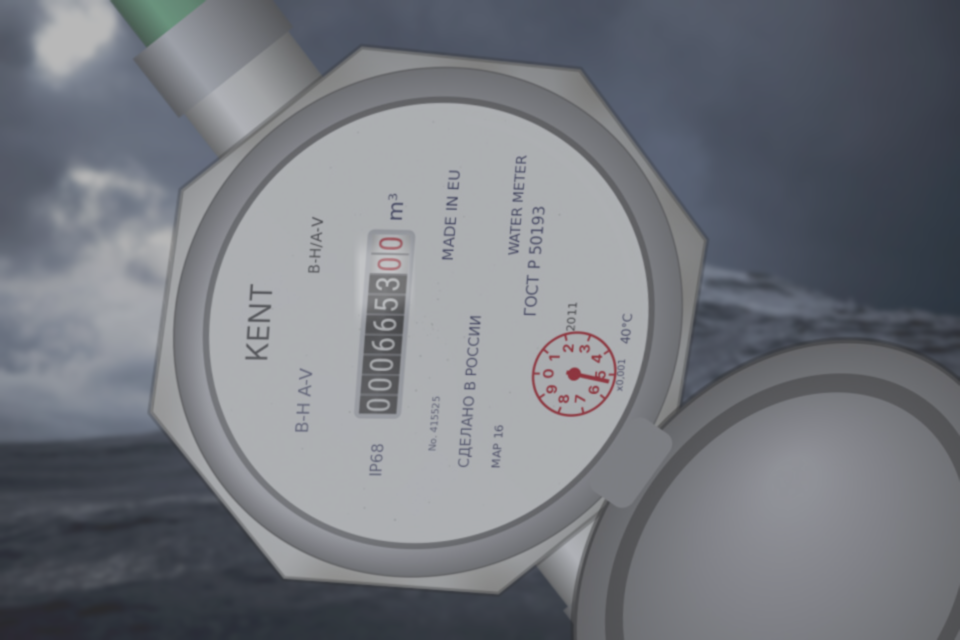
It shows 6653.005 m³
